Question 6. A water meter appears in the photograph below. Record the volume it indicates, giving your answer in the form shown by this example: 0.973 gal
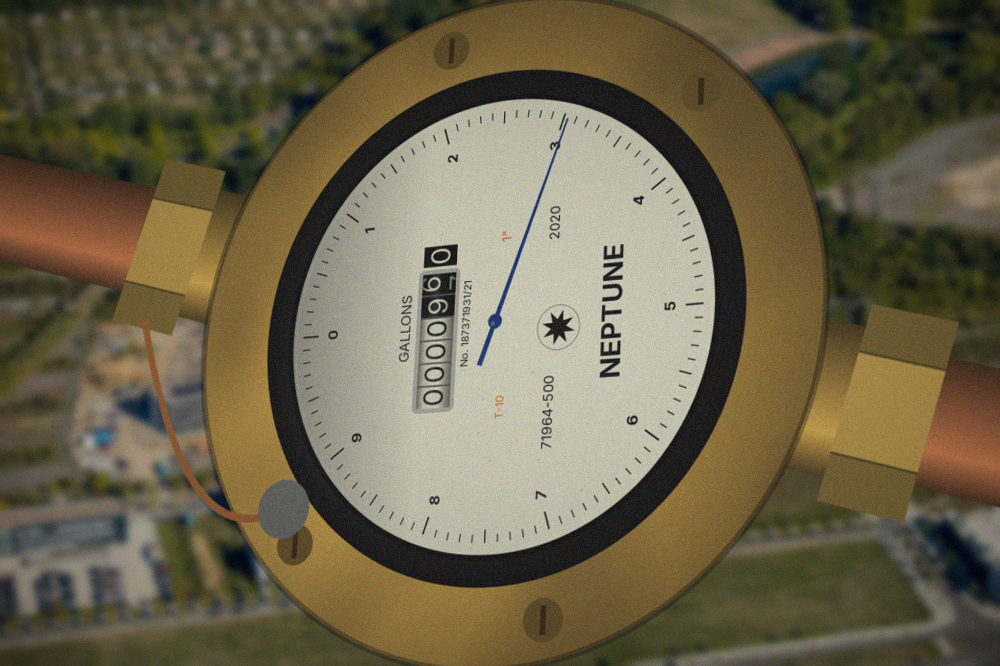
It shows 963.0 gal
